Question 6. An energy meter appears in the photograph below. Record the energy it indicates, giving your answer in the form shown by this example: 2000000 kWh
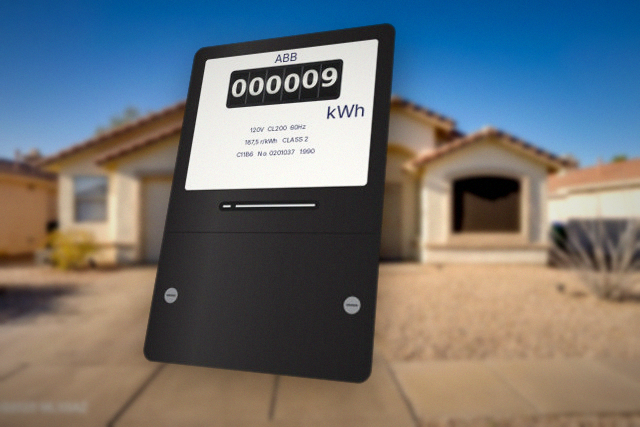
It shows 9 kWh
